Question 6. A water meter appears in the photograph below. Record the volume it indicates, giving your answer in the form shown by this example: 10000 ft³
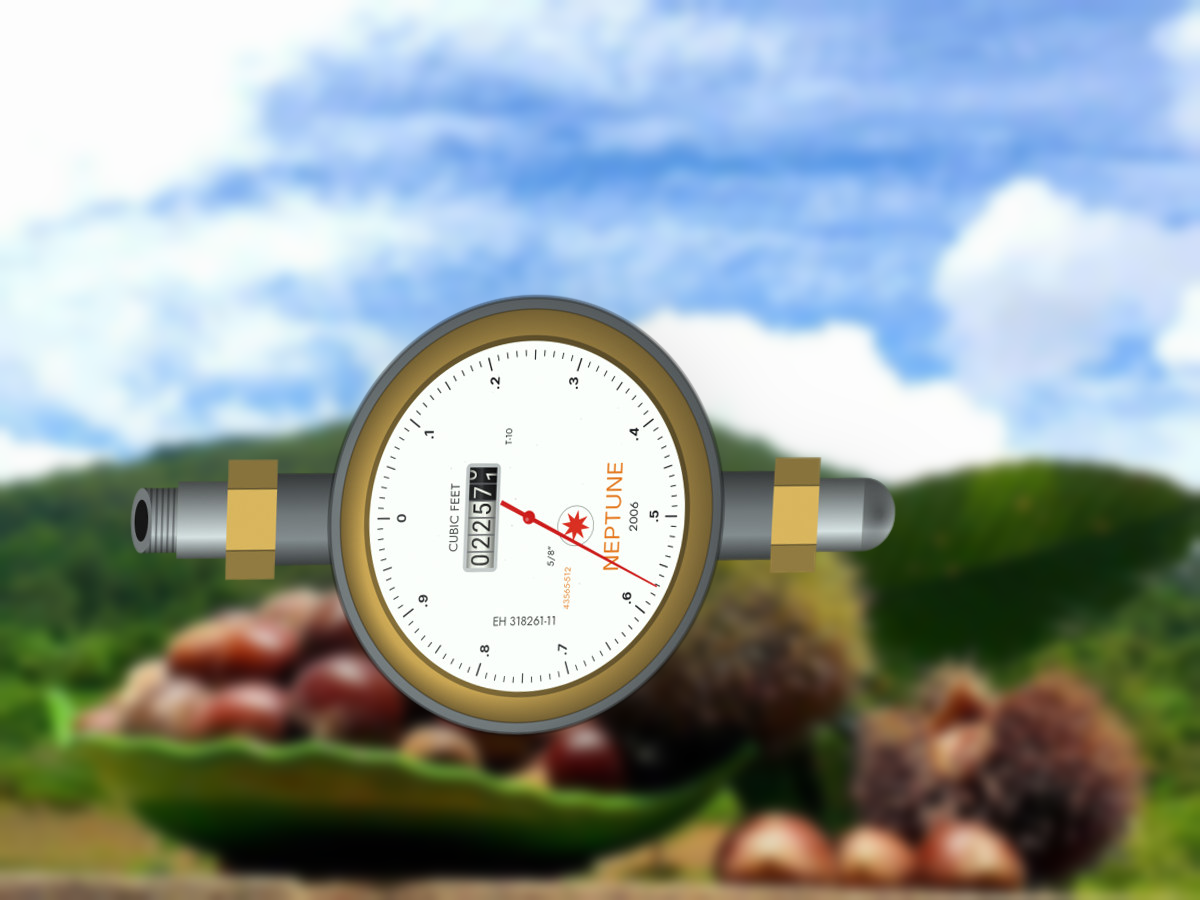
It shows 22570.57 ft³
